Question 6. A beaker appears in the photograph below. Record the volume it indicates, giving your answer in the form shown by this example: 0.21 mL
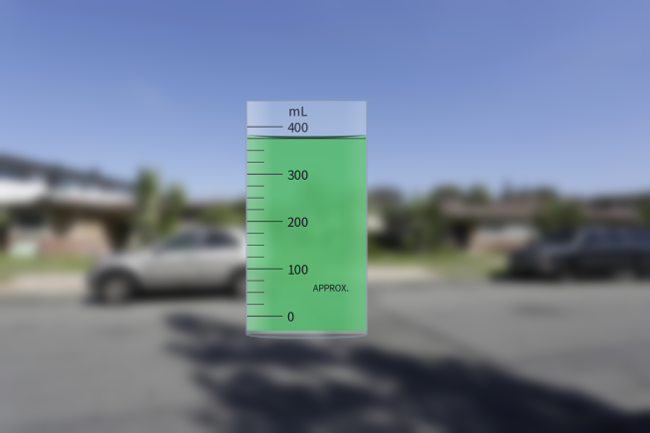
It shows 375 mL
